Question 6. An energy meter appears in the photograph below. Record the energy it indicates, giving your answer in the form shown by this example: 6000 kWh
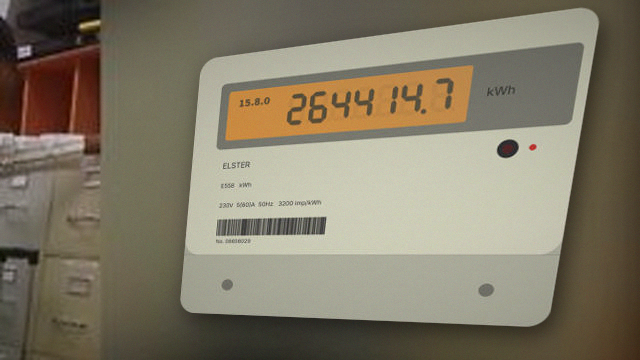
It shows 264414.7 kWh
